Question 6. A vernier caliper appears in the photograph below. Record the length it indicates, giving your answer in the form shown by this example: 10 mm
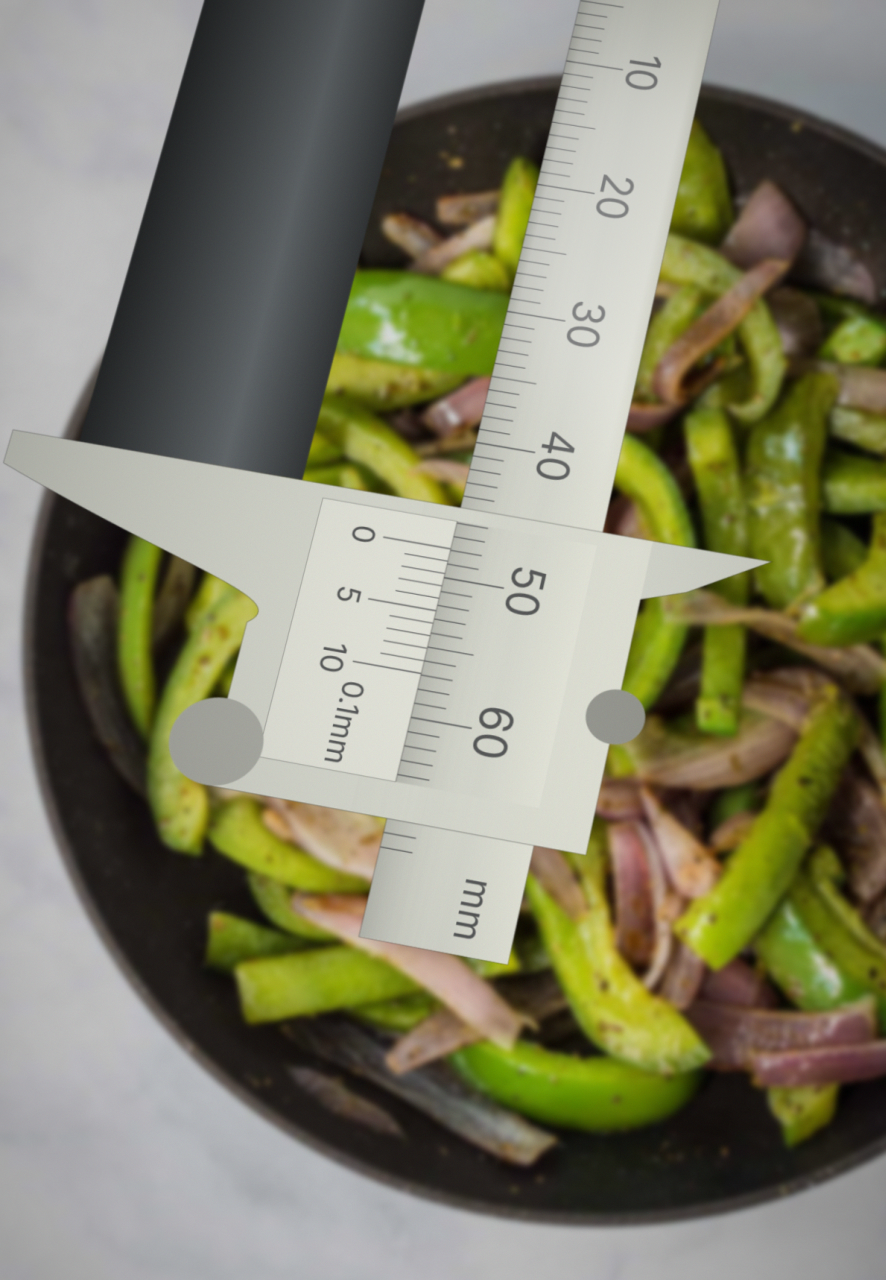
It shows 47.9 mm
